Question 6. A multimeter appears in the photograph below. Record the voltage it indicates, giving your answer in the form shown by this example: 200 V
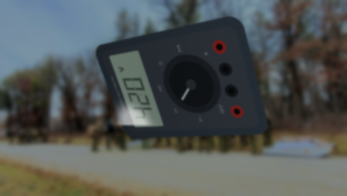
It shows 420 V
